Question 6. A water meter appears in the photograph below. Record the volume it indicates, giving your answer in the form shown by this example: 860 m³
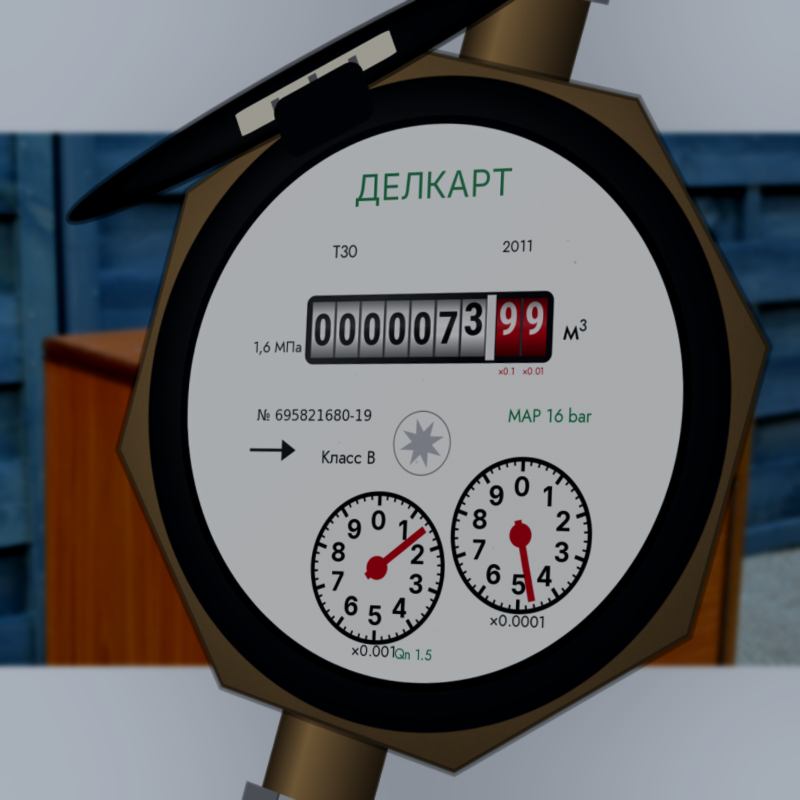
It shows 73.9914 m³
